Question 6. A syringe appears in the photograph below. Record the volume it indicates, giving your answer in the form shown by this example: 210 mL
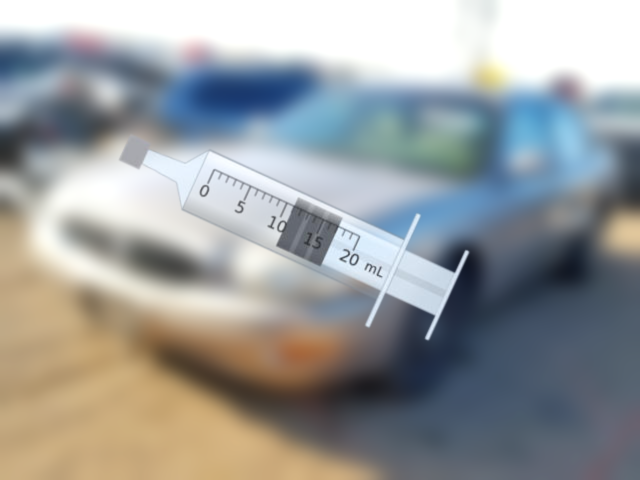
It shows 11 mL
